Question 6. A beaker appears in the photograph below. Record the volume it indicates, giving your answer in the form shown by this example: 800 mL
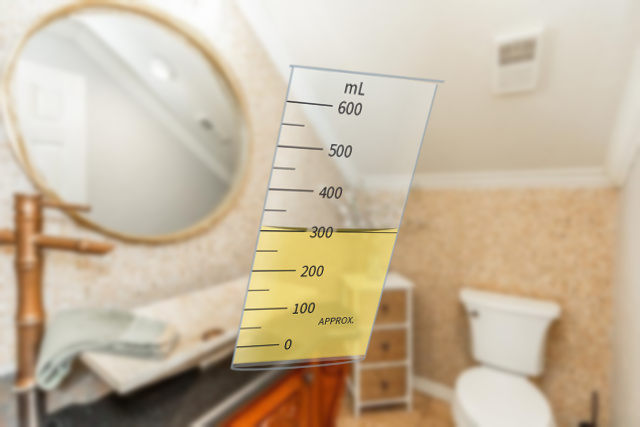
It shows 300 mL
